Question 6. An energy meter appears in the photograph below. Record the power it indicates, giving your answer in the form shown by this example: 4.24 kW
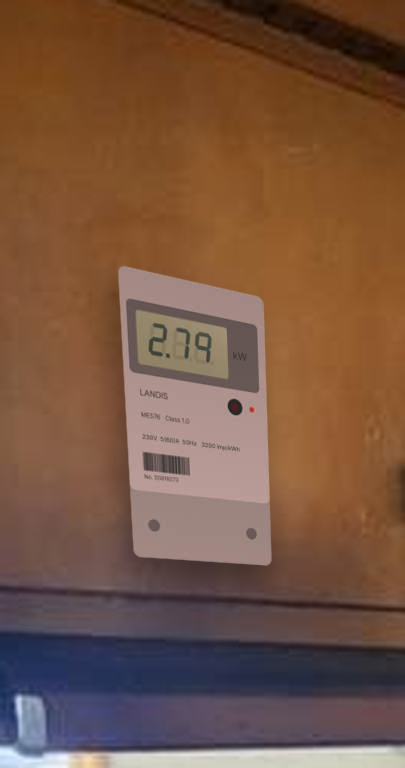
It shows 2.79 kW
